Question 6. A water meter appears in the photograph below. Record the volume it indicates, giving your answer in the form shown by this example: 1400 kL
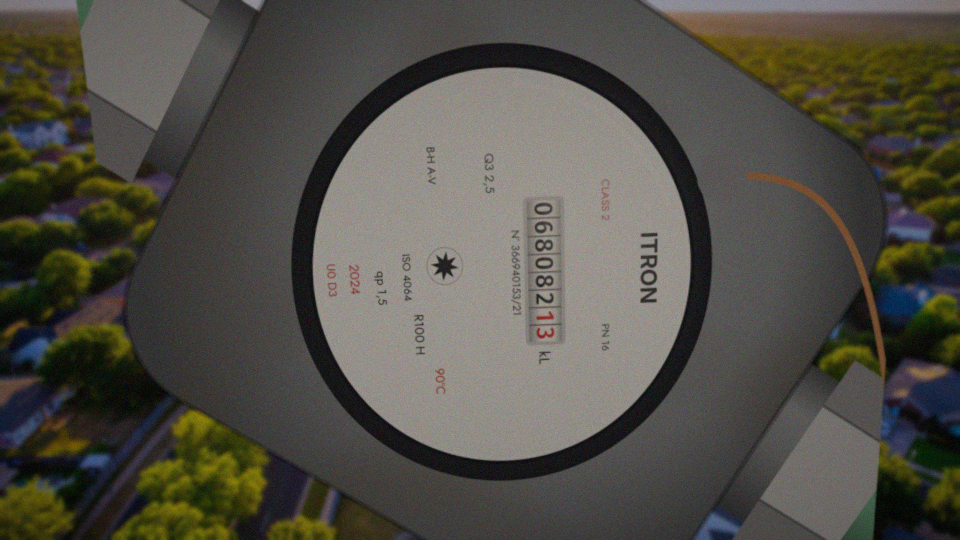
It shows 68082.13 kL
